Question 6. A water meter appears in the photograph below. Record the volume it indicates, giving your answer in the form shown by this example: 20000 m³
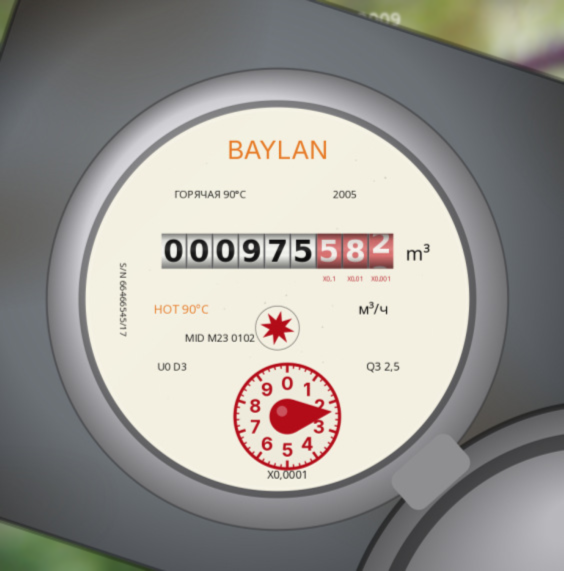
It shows 975.5822 m³
